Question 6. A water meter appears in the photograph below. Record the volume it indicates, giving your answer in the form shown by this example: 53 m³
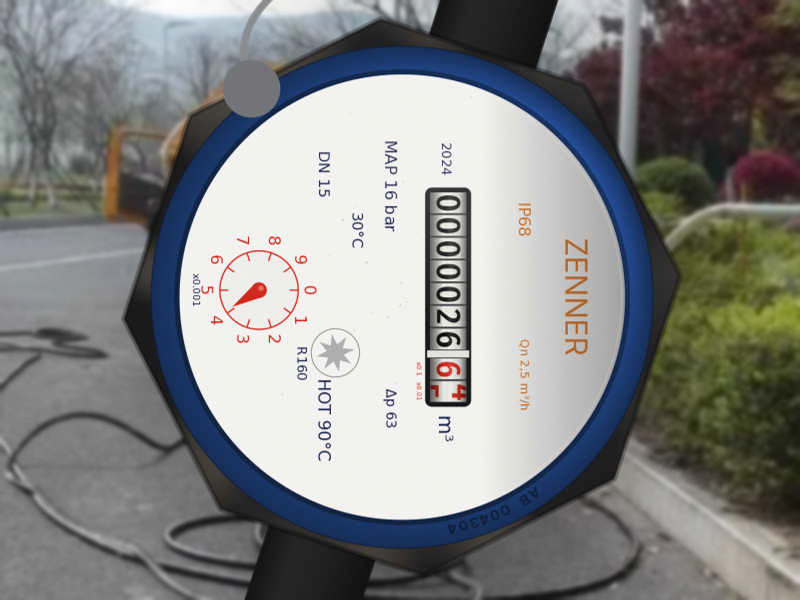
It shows 26.644 m³
